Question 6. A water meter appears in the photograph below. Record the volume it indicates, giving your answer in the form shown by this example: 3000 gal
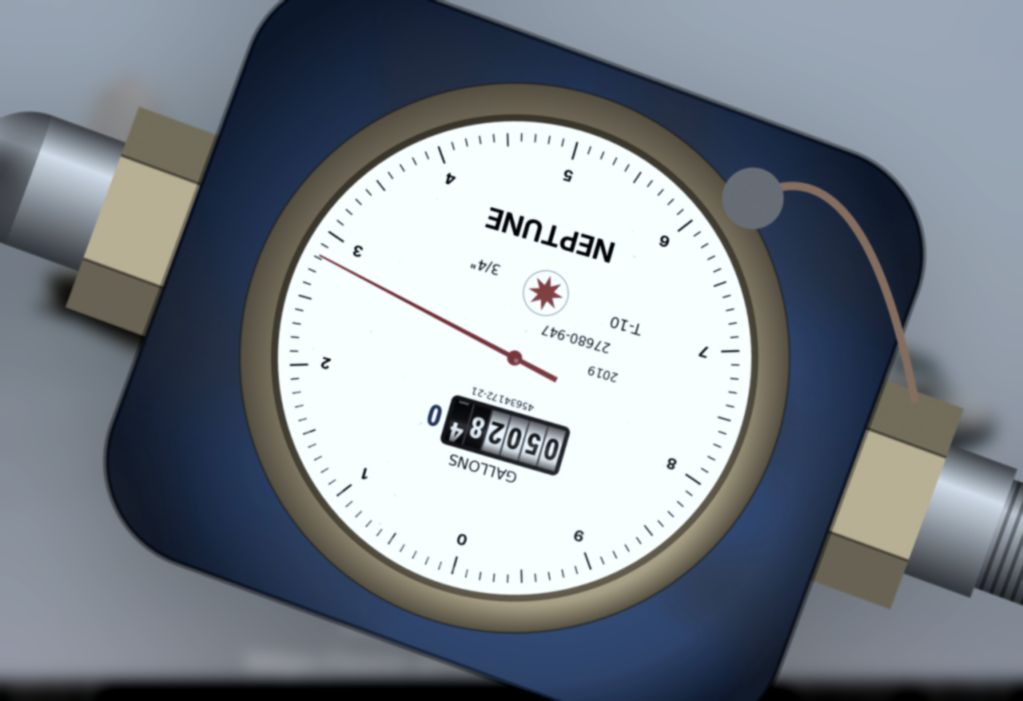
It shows 502842.8 gal
